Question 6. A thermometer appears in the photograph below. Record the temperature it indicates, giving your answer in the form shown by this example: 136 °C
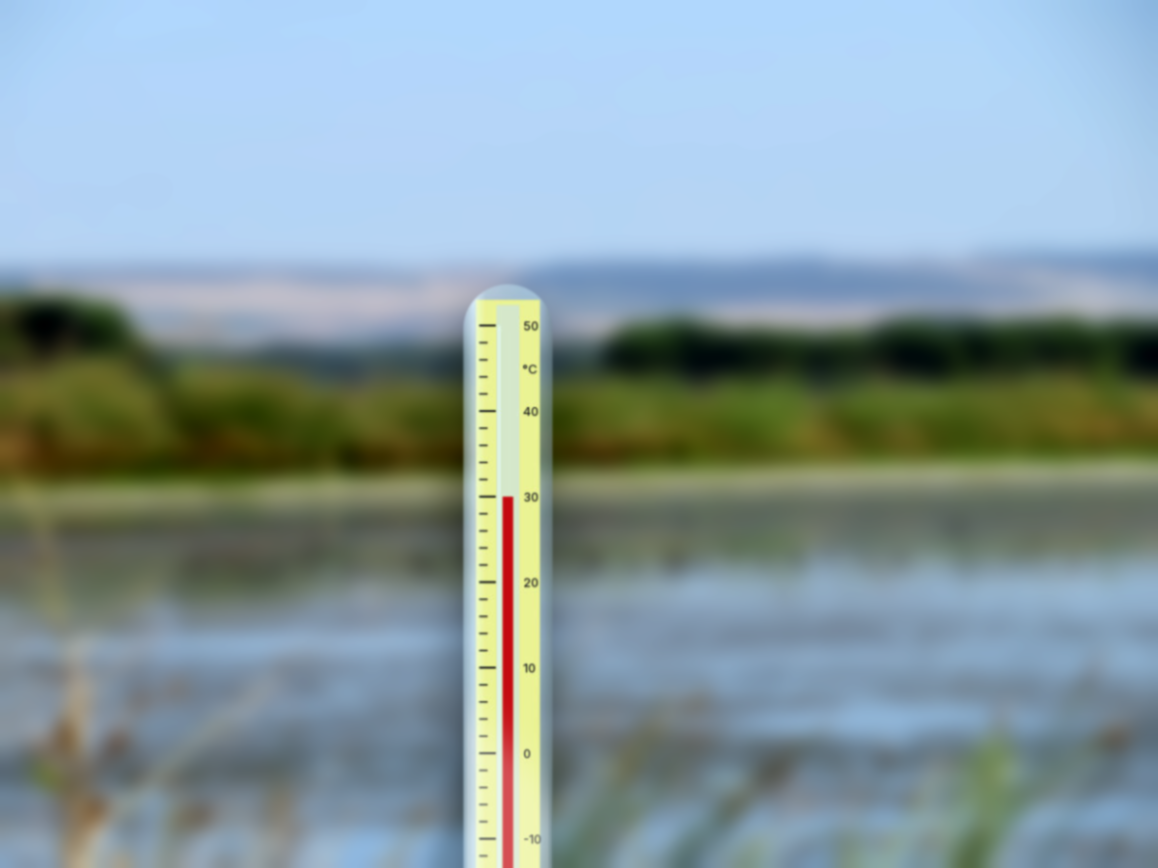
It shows 30 °C
